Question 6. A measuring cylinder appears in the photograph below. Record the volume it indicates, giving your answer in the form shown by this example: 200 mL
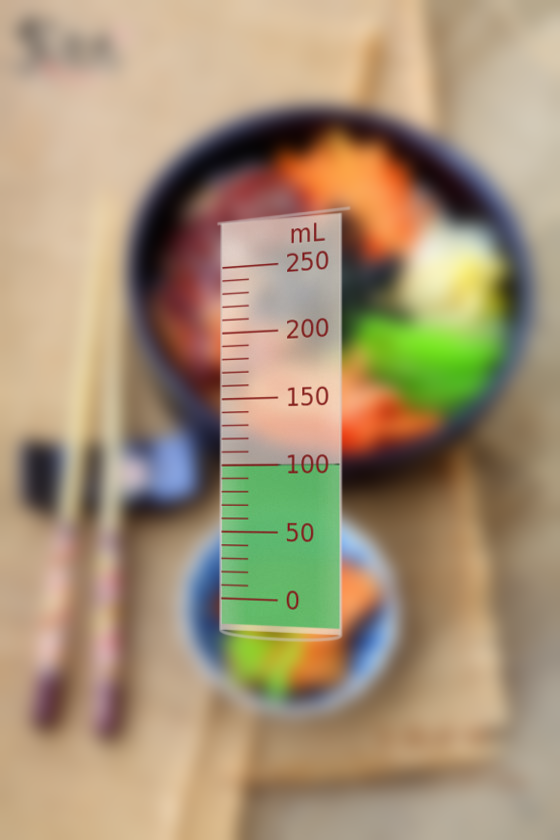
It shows 100 mL
